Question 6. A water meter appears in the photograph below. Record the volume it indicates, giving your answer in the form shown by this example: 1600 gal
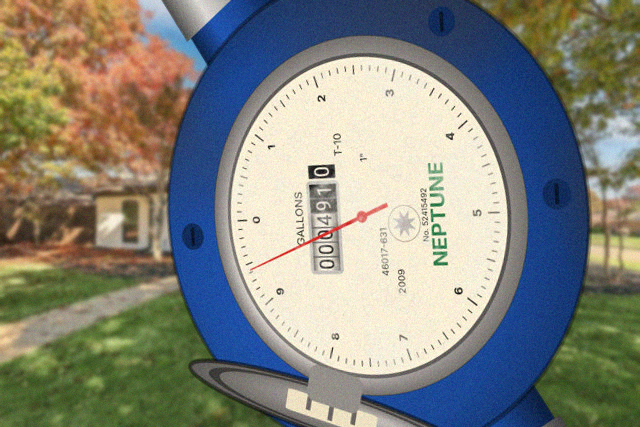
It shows 4909.4 gal
